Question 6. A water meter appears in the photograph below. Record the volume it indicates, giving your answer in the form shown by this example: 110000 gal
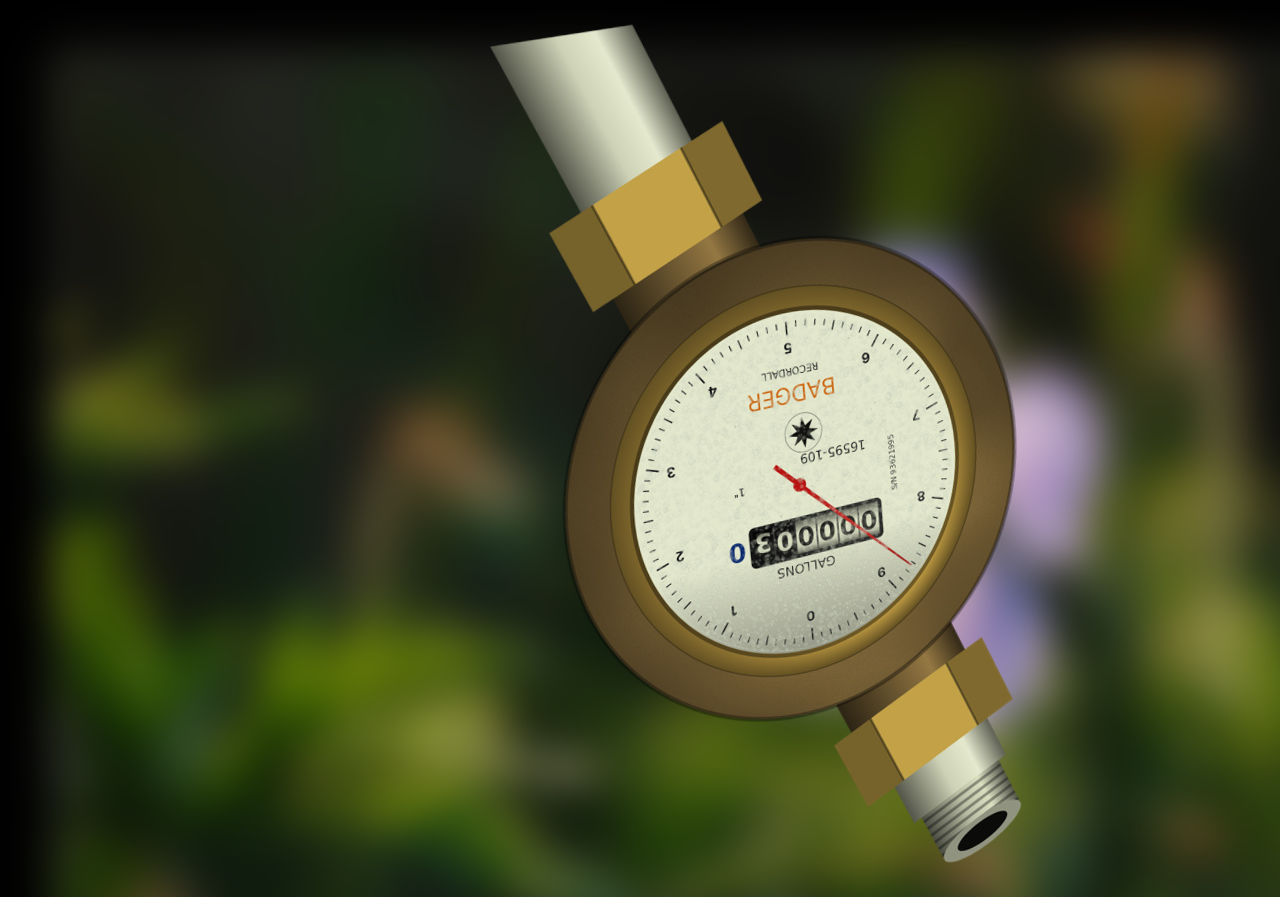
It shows 28.7 gal
